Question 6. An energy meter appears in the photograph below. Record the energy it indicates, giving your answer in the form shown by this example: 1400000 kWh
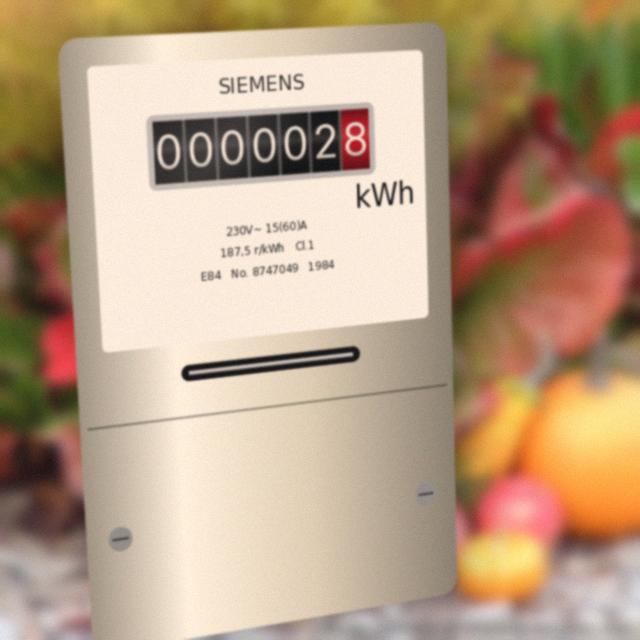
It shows 2.8 kWh
